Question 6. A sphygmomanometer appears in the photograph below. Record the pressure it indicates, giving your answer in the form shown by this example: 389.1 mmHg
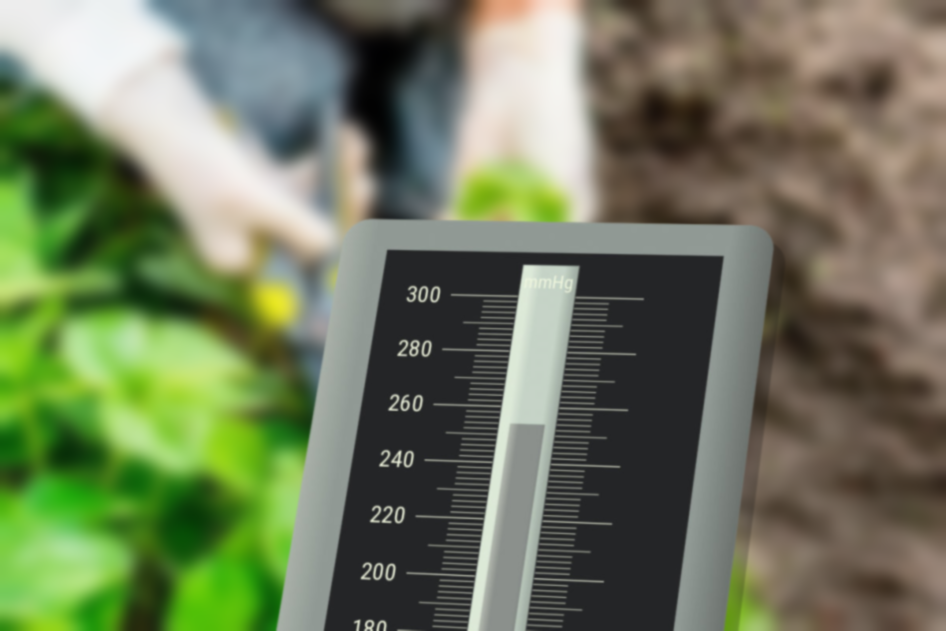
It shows 254 mmHg
